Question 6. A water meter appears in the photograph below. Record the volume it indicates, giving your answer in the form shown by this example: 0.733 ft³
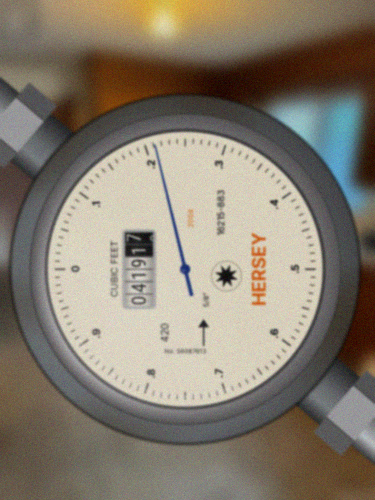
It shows 41917.21 ft³
